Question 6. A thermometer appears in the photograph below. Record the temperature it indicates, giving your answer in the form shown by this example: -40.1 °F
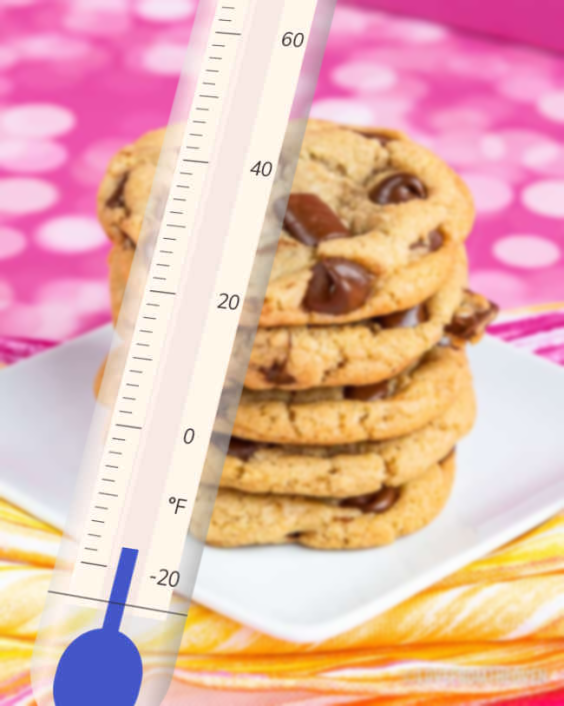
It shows -17 °F
